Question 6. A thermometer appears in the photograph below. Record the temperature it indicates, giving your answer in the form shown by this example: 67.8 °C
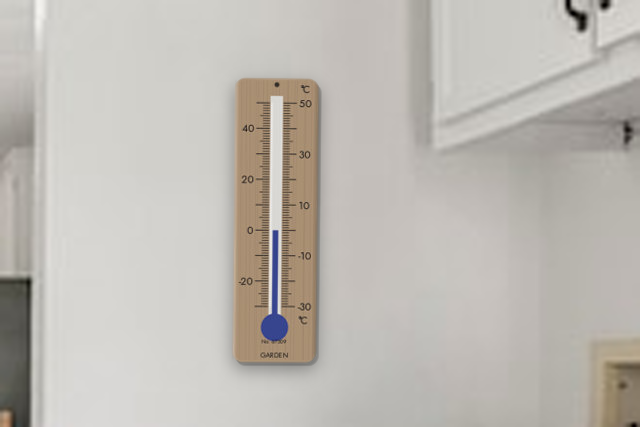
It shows 0 °C
